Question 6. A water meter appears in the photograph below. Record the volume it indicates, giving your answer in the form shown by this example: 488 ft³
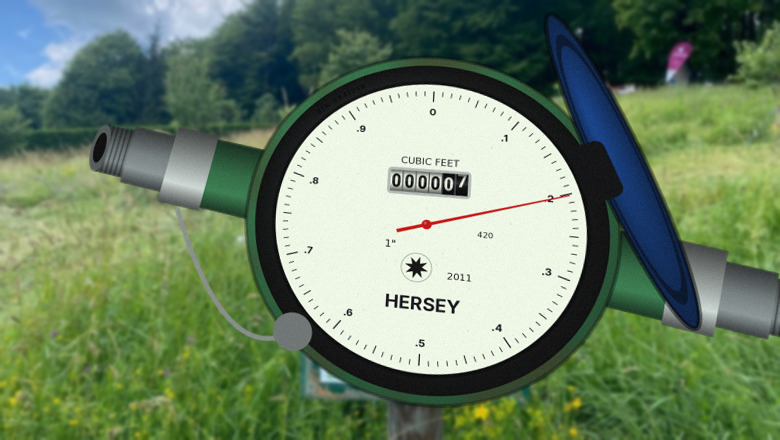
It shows 7.20 ft³
